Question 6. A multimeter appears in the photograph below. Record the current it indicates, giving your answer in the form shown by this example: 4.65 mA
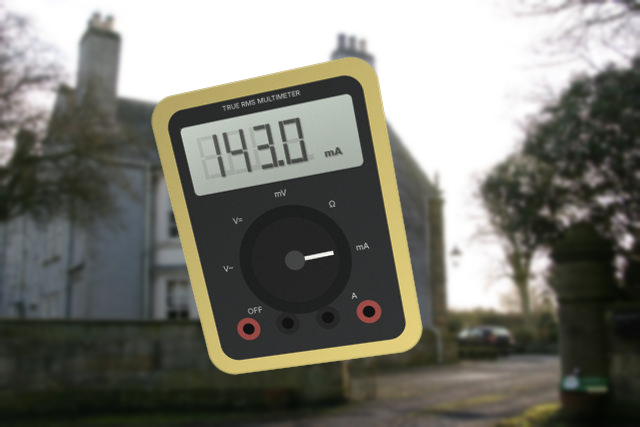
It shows 143.0 mA
